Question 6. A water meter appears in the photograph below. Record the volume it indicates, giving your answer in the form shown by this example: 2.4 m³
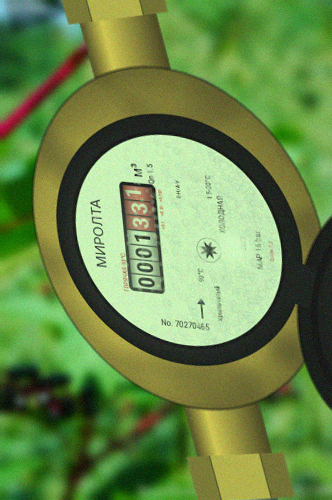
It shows 1.331 m³
